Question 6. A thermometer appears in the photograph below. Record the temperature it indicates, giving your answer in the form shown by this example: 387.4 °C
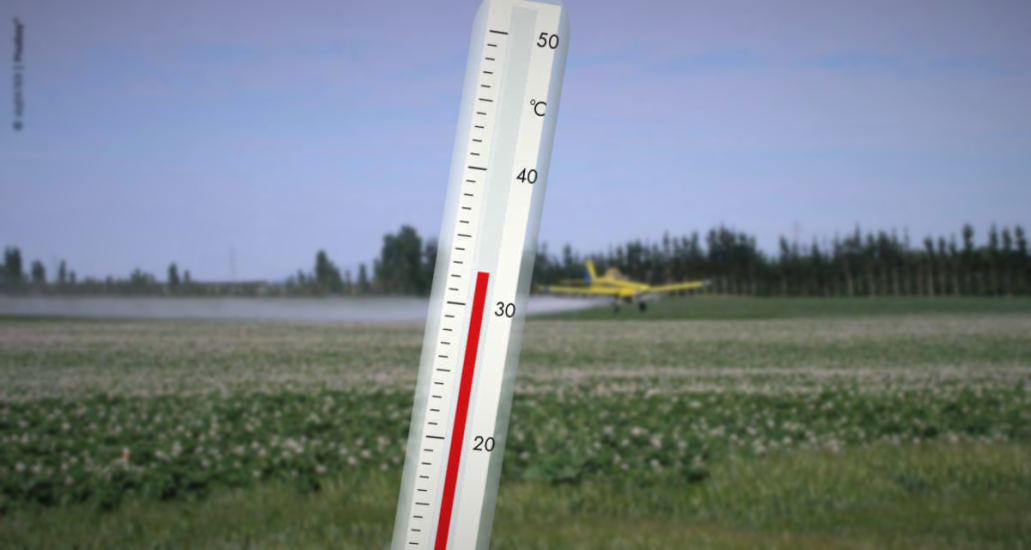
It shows 32.5 °C
